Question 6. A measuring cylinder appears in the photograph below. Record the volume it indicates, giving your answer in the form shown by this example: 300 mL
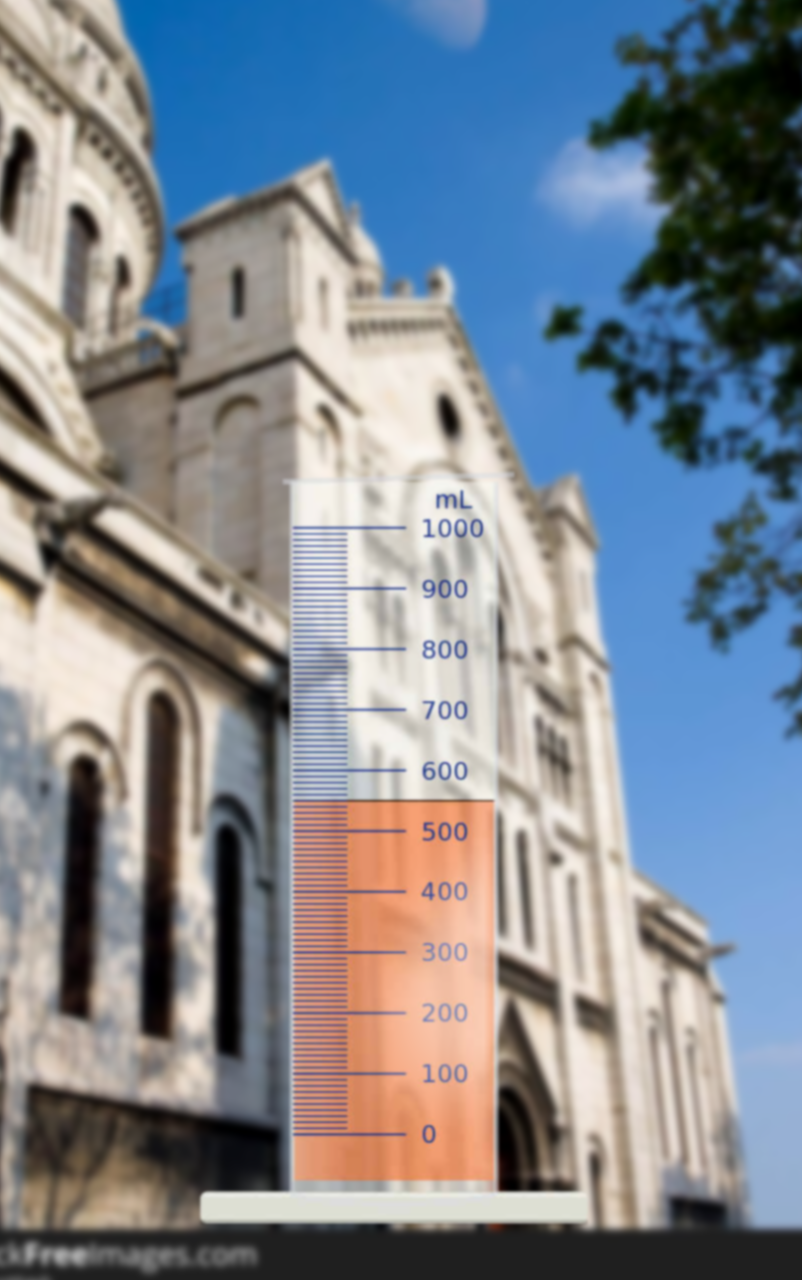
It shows 550 mL
